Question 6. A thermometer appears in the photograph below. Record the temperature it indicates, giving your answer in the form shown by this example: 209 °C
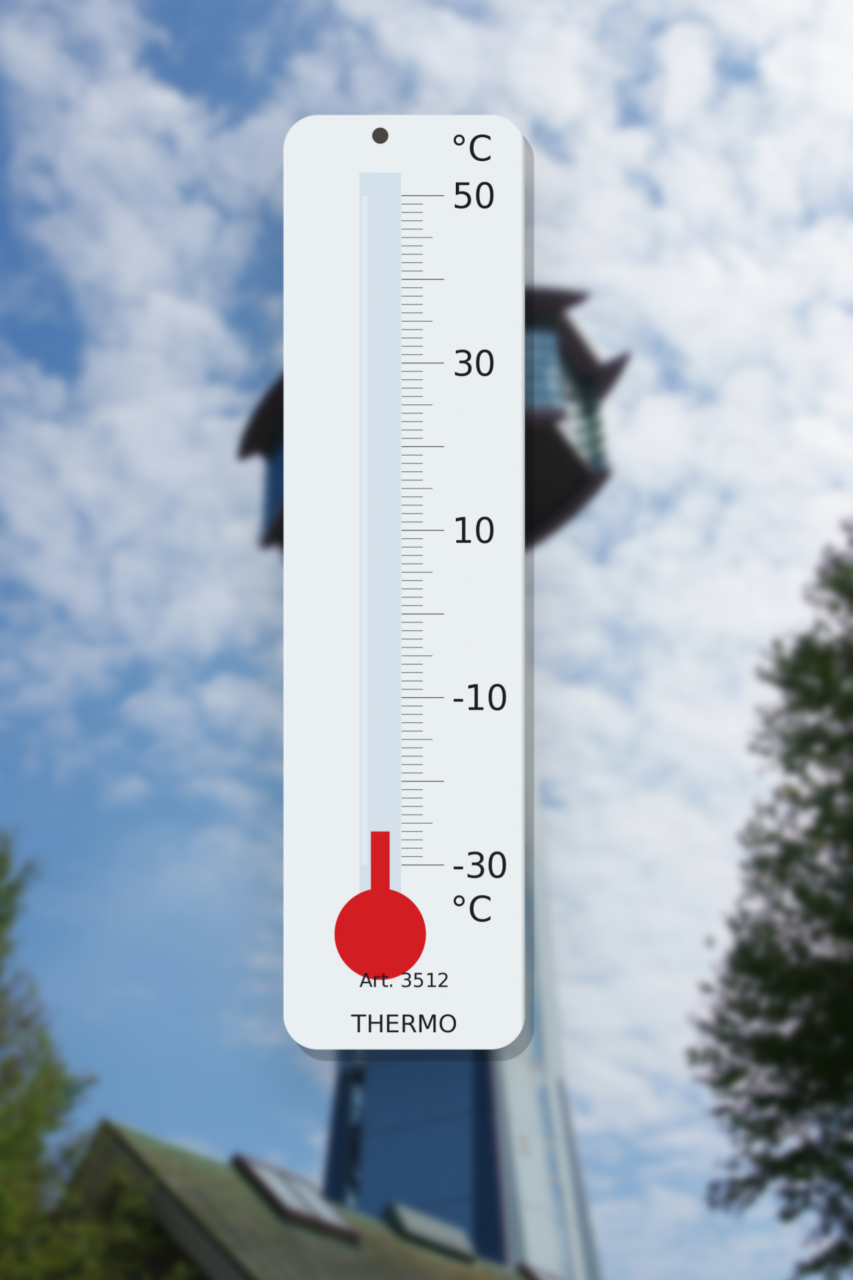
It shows -26 °C
